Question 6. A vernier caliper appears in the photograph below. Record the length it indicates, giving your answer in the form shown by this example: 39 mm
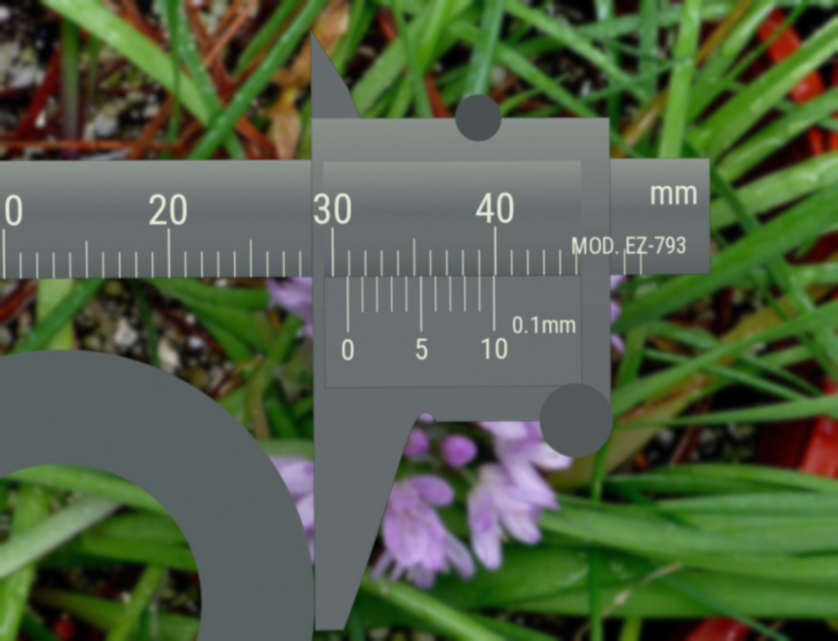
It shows 30.9 mm
